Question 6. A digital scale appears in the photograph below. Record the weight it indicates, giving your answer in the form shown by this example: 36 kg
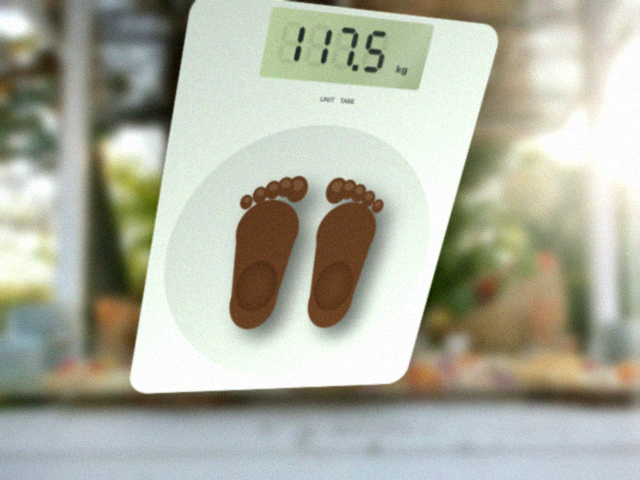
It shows 117.5 kg
